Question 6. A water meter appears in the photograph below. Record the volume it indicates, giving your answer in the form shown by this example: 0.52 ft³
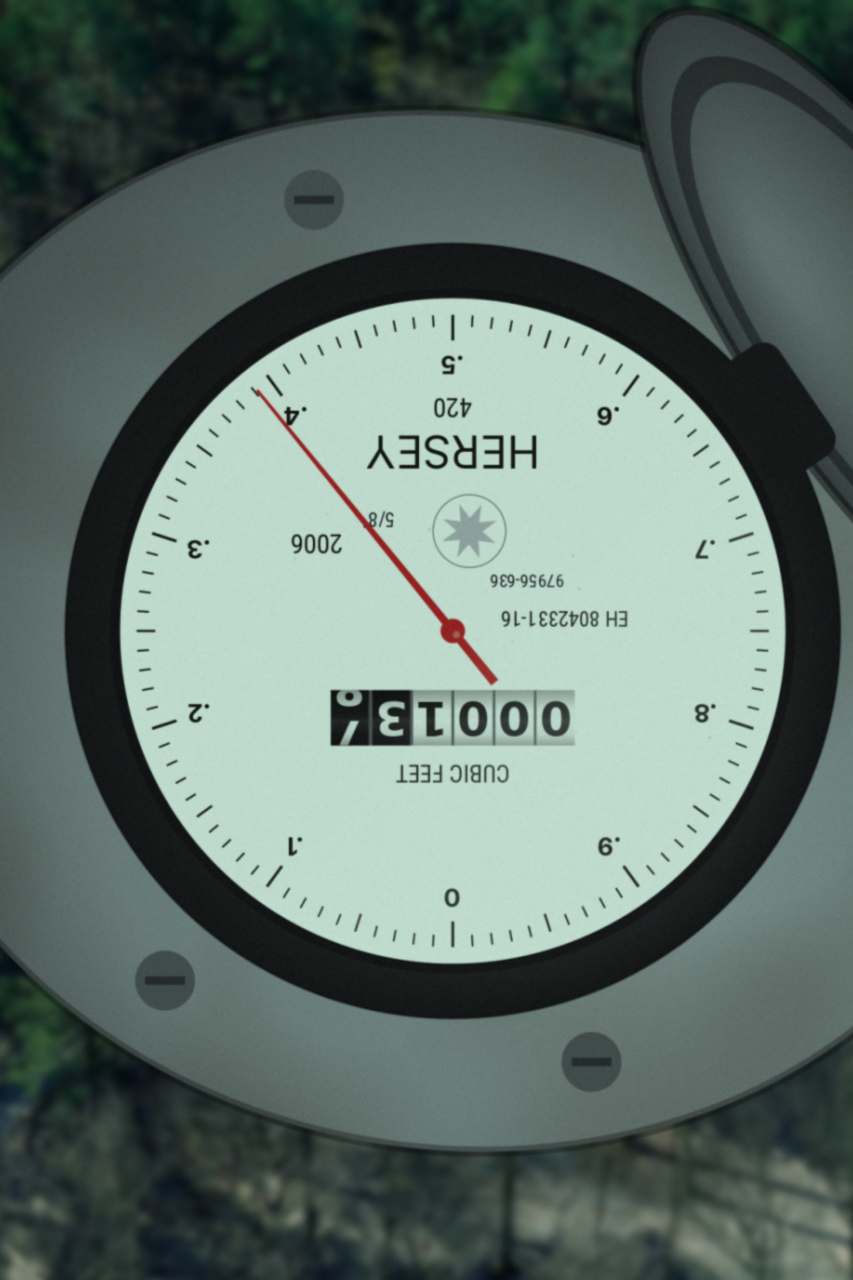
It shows 137.39 ft³
